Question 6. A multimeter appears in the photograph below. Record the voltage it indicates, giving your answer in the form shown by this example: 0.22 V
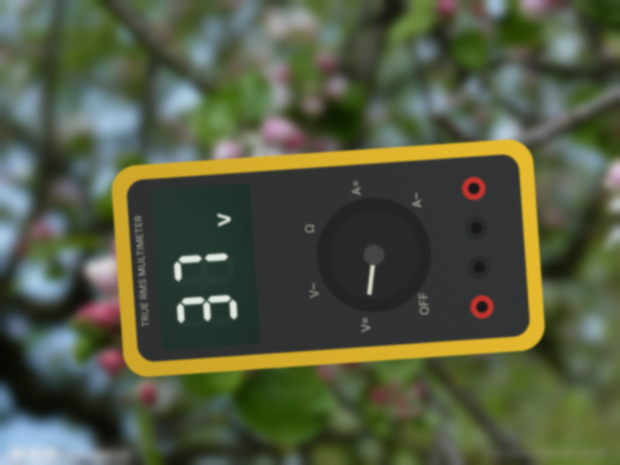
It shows 37 V
